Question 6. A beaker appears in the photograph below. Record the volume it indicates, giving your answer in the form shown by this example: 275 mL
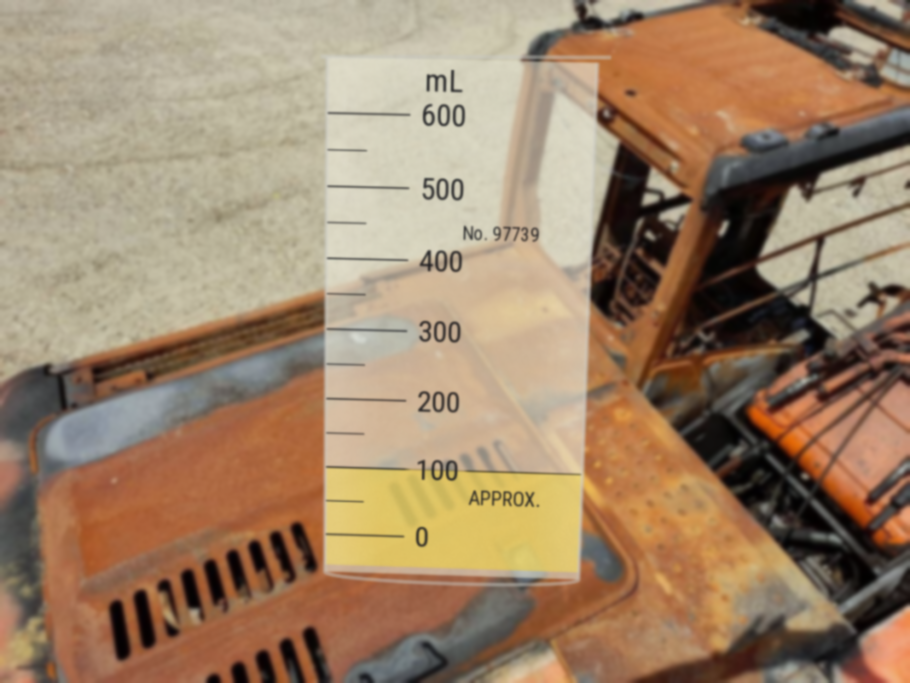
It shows 100 mL
